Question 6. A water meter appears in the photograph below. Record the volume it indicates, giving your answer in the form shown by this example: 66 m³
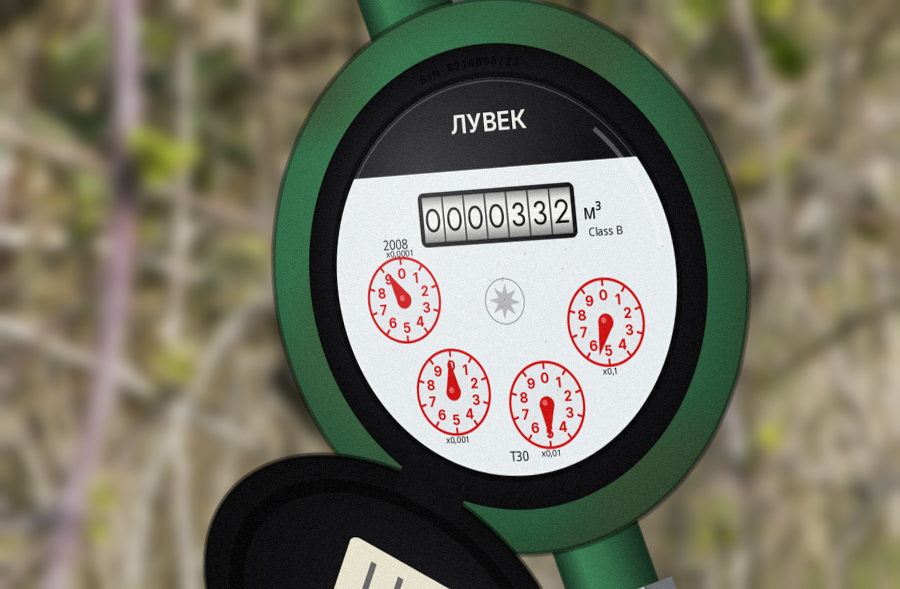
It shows 332.5499 m³
